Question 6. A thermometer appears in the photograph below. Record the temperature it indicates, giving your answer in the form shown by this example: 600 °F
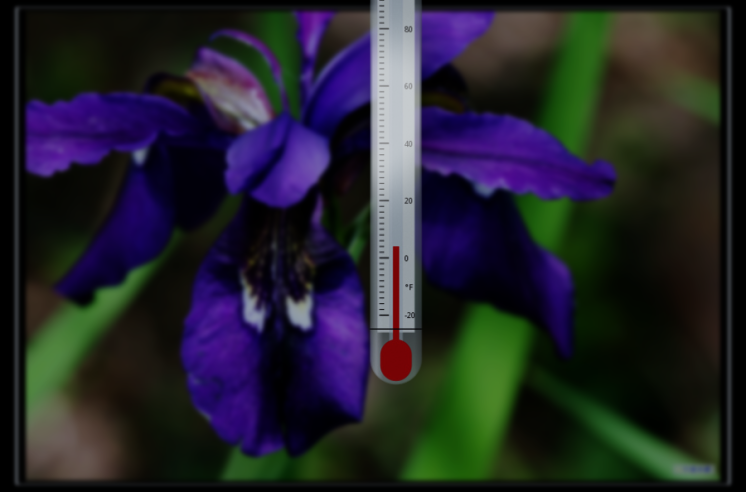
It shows 4 °F
